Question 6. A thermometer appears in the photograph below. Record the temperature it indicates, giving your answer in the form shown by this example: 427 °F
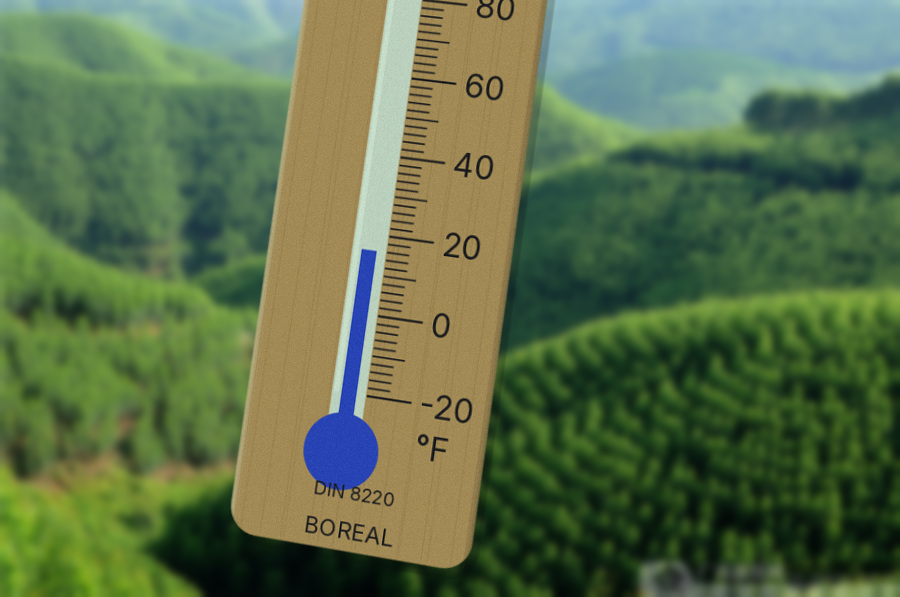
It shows 16 °F
